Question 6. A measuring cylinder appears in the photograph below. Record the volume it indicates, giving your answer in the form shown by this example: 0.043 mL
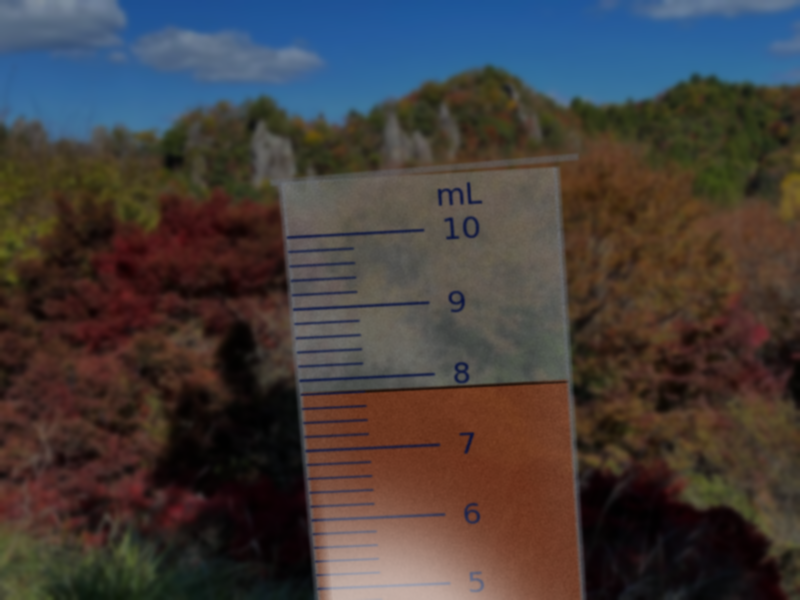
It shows 7.8 mL
